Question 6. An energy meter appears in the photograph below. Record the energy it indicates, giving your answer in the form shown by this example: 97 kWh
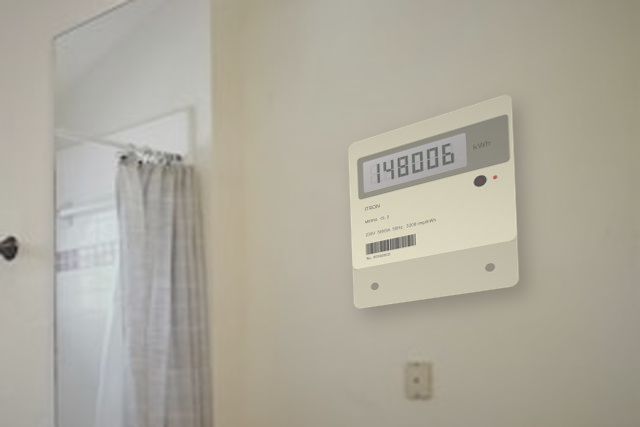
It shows 148006 kWh
